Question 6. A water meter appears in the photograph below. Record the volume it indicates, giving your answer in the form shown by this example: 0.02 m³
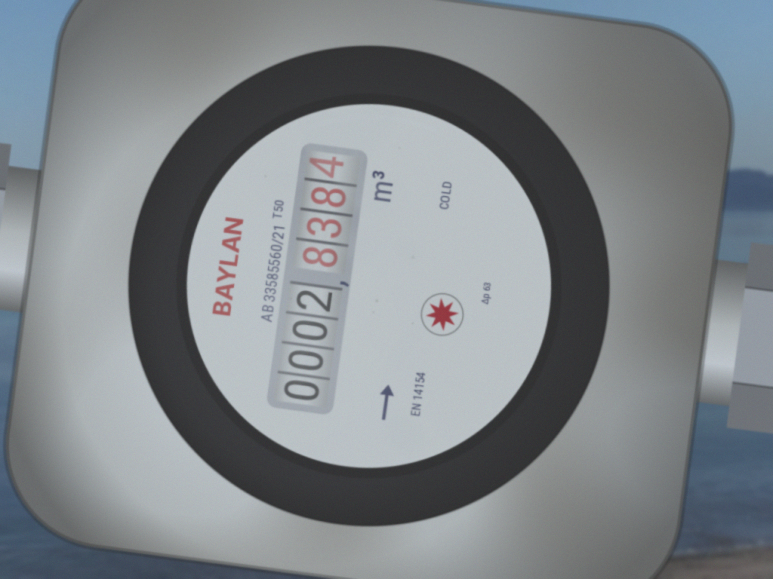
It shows 2.8384 m³
